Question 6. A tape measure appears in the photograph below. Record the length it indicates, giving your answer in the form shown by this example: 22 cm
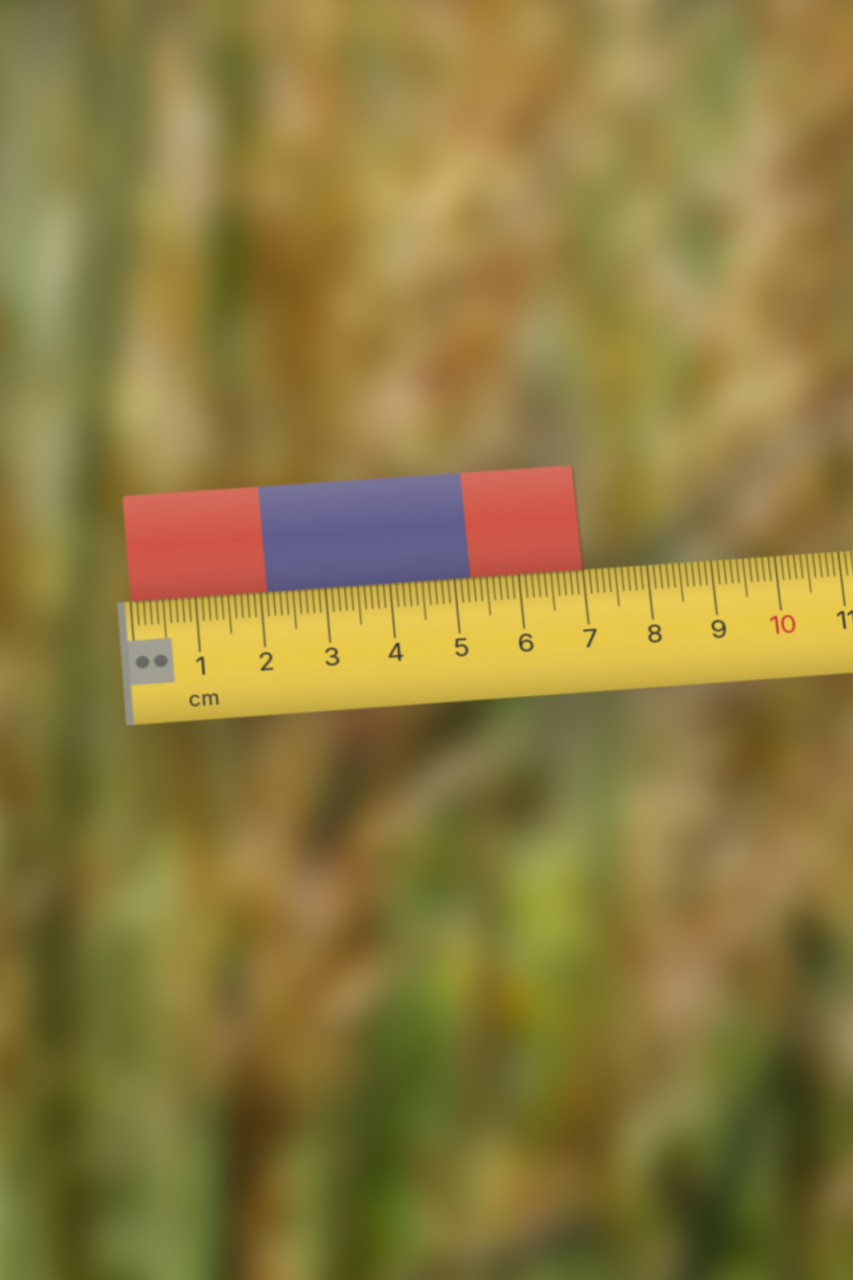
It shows 7 cm
